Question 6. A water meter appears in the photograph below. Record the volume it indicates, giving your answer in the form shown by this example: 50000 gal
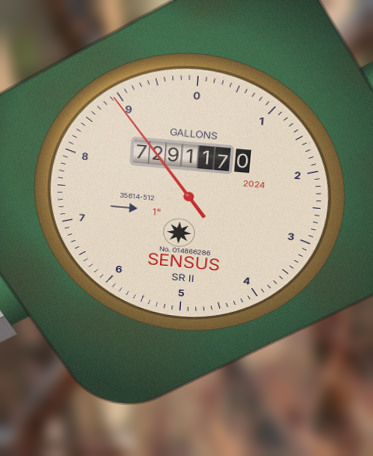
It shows 7291168.9 gal
